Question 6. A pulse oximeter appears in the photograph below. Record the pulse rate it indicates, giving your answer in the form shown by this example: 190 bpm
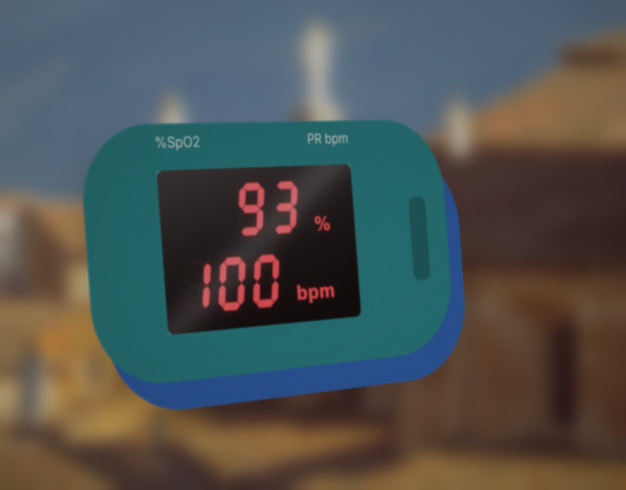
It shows 100 bpm
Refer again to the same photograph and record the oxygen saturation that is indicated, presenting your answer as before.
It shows 93 %
